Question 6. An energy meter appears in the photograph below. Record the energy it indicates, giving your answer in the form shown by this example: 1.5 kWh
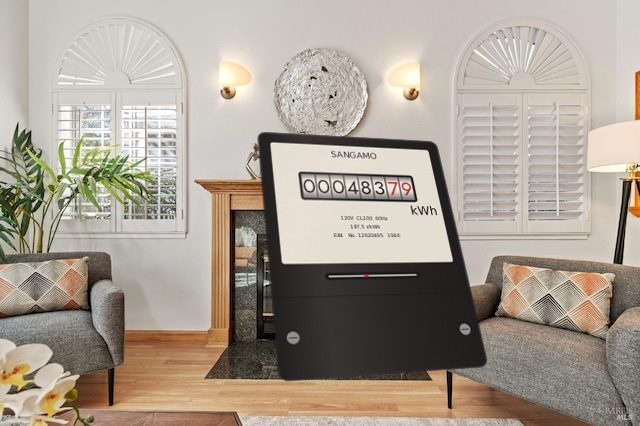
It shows 483.79 kWh
